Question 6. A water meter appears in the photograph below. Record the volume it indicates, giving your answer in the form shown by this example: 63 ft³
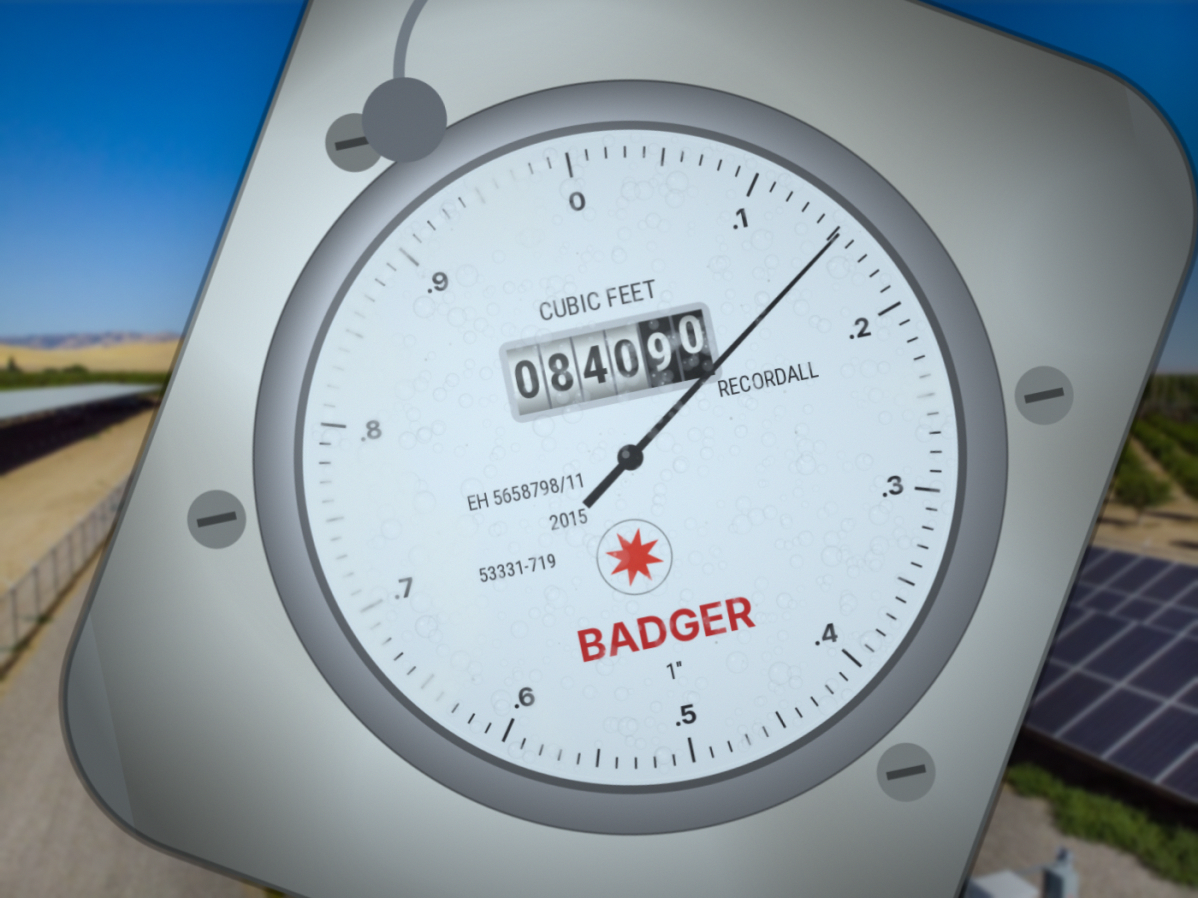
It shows 84090.15 ft³
